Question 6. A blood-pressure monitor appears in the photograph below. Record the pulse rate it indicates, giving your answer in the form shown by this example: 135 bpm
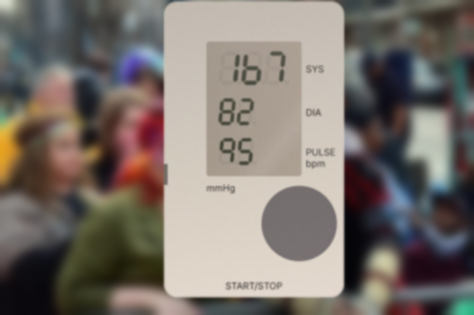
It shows 95 bpm
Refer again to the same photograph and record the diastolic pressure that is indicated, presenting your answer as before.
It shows 82 mmHg
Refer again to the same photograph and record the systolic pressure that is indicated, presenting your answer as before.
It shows 167 mmHg
